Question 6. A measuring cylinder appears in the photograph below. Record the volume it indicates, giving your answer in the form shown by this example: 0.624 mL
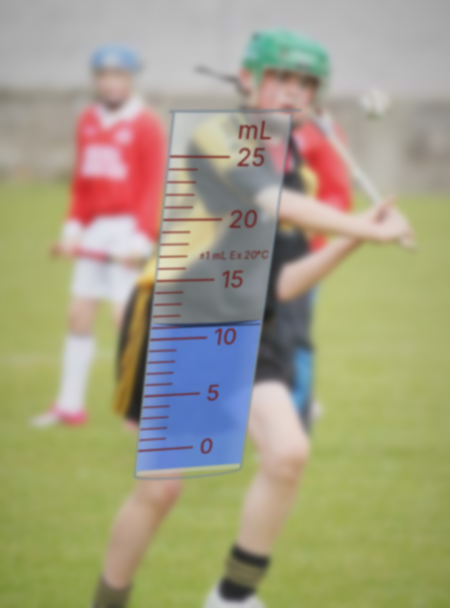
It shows 11 mL
